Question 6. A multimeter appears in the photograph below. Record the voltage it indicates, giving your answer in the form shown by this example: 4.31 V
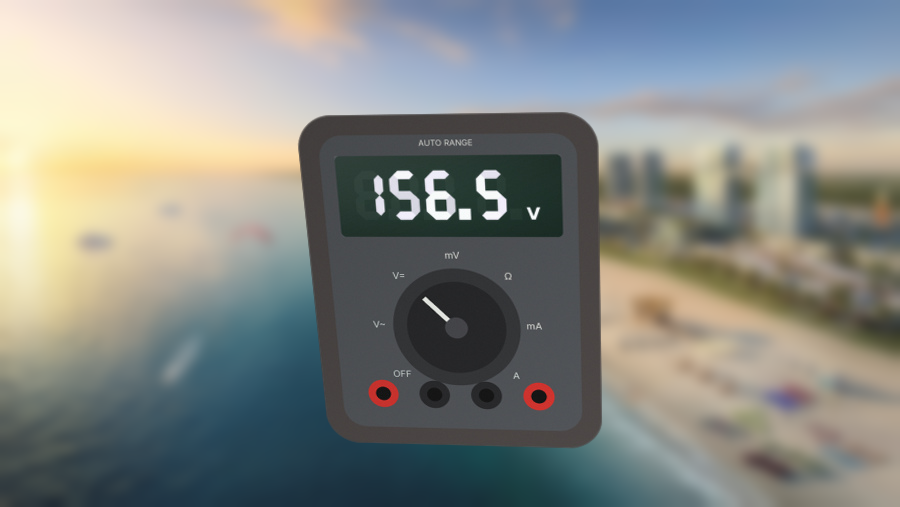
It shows 156.5 V
